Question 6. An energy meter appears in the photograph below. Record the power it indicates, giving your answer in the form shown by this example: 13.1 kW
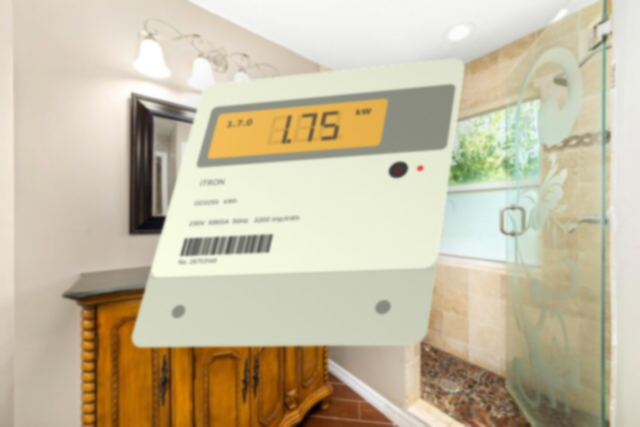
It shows 1.75 kW
